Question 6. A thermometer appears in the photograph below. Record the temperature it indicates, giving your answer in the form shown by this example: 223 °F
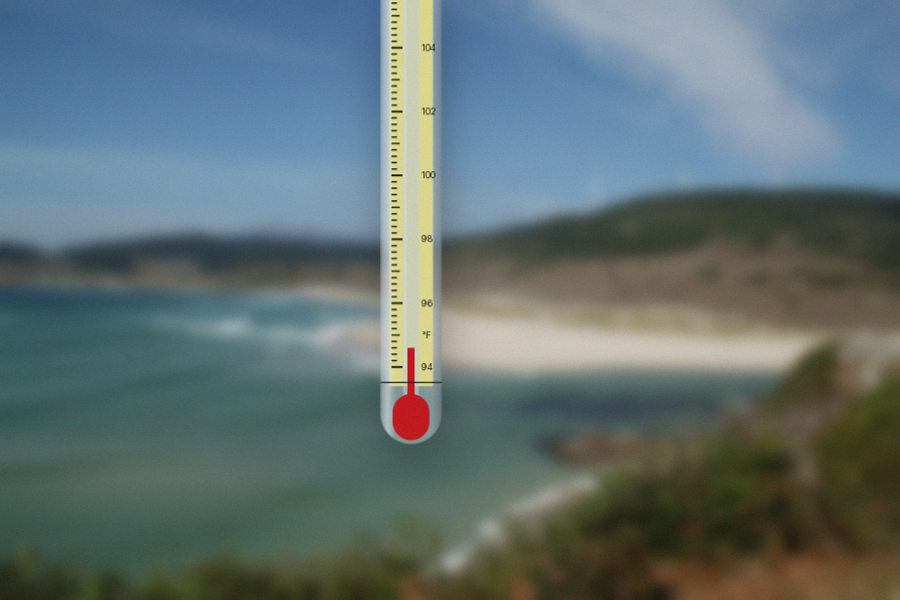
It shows 94.6 °F
